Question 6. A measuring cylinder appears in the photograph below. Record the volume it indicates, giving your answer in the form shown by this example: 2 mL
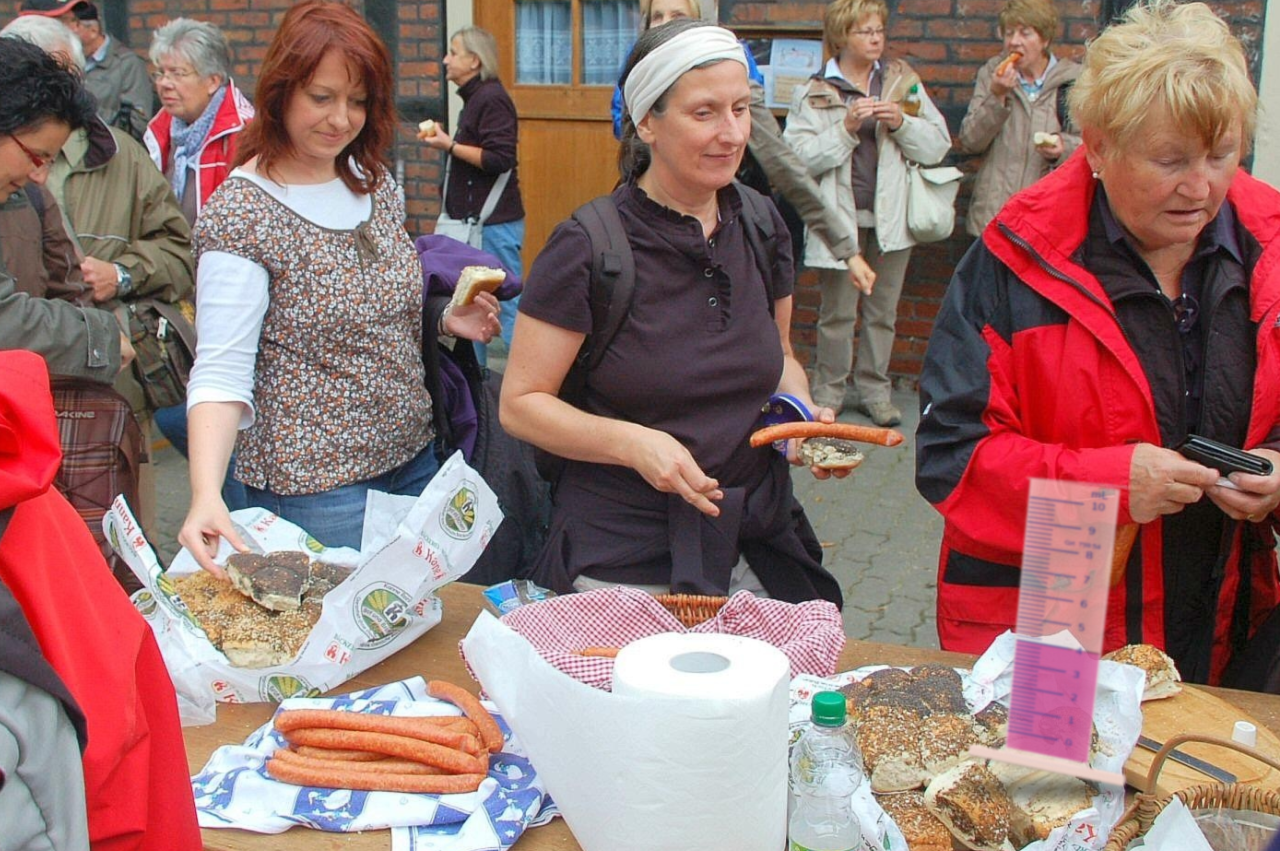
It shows 4 mL
